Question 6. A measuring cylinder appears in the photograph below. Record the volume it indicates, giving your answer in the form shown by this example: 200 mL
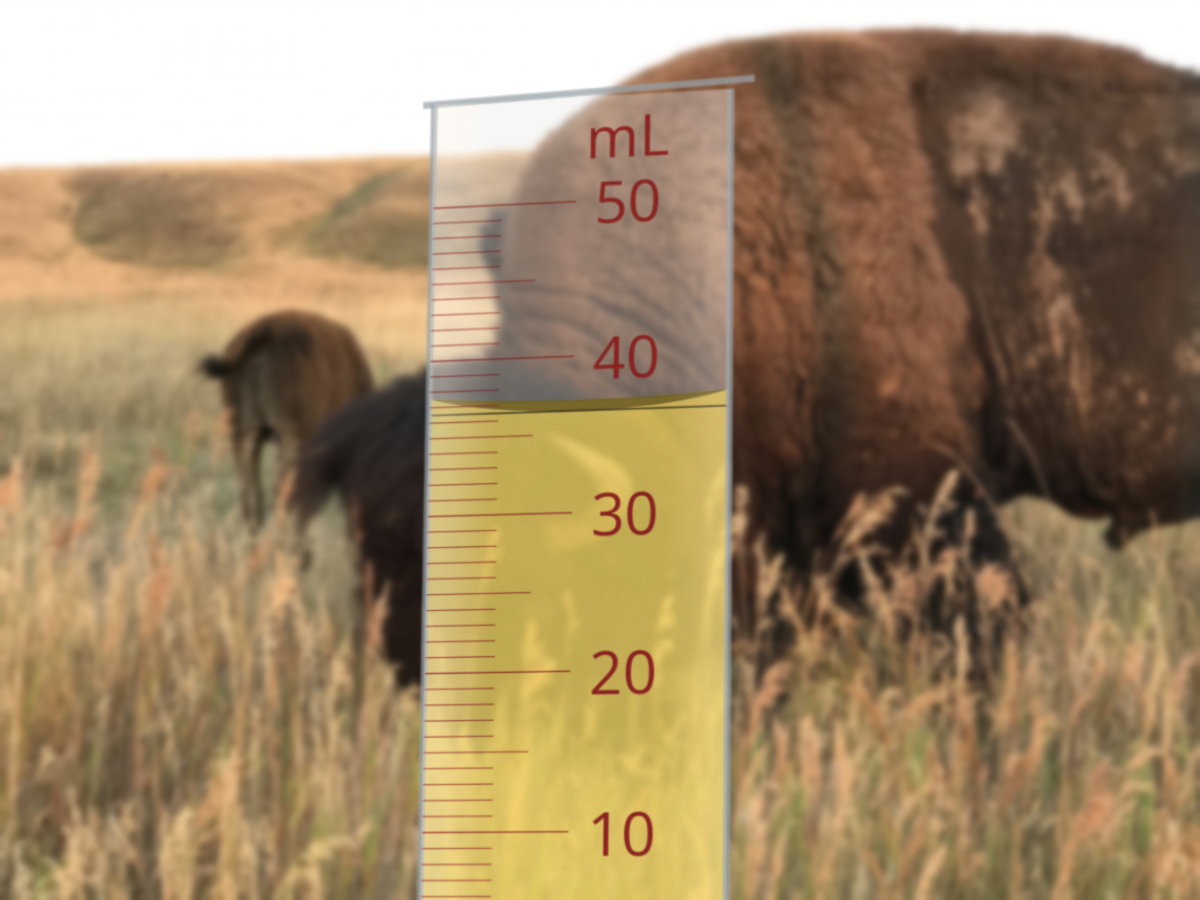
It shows 36.5 mL
